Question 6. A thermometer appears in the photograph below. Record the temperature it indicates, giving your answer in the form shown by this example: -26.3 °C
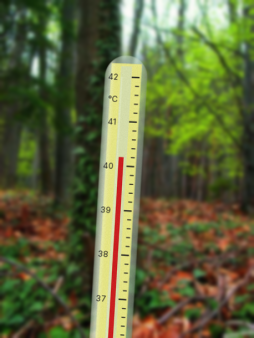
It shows 40.2 °C
